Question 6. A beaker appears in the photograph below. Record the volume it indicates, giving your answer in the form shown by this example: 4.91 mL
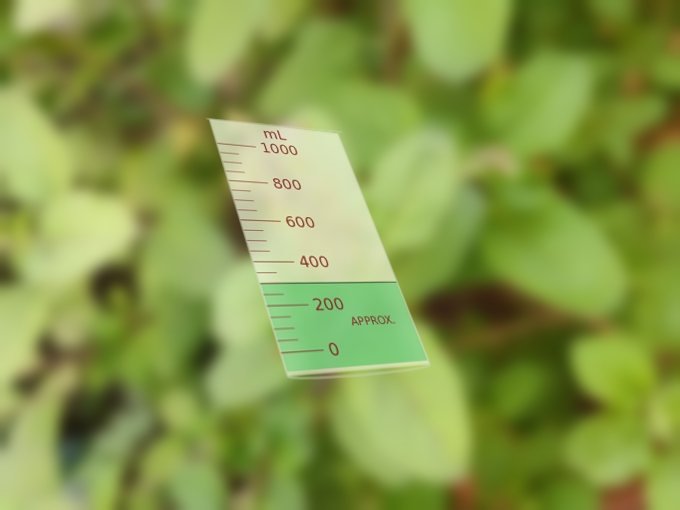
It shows 300 mL
